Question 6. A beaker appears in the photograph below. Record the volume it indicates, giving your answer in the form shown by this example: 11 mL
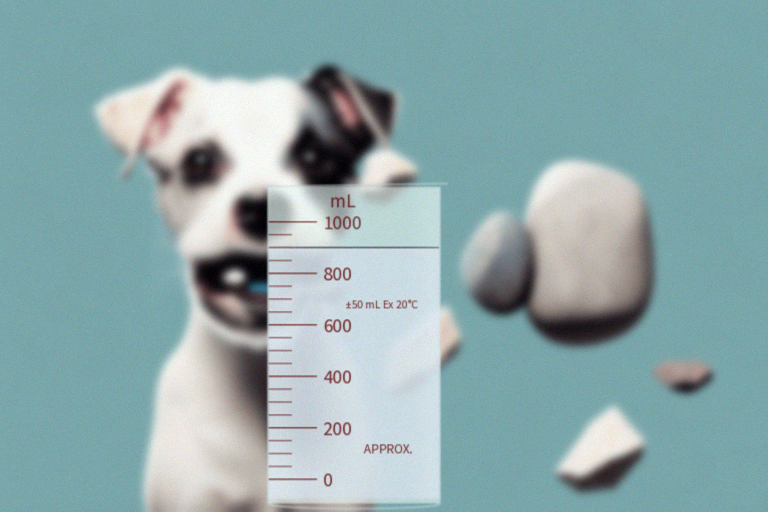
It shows 900 mL
